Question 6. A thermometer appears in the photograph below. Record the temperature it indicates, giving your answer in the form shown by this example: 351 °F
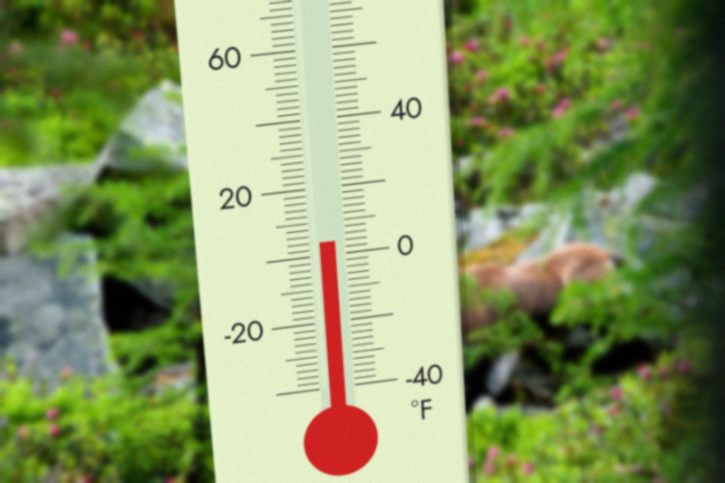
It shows 4 °F
